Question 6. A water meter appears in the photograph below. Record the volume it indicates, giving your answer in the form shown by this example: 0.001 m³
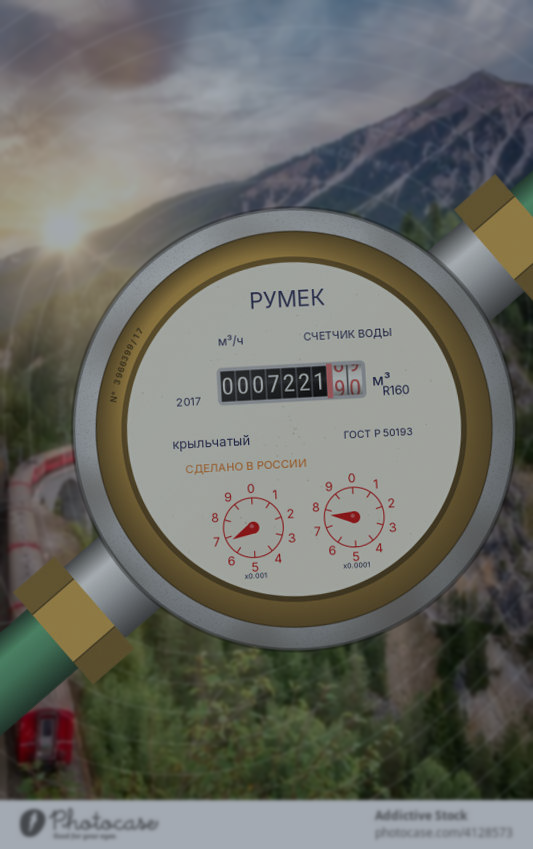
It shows 7221.8967 m³
